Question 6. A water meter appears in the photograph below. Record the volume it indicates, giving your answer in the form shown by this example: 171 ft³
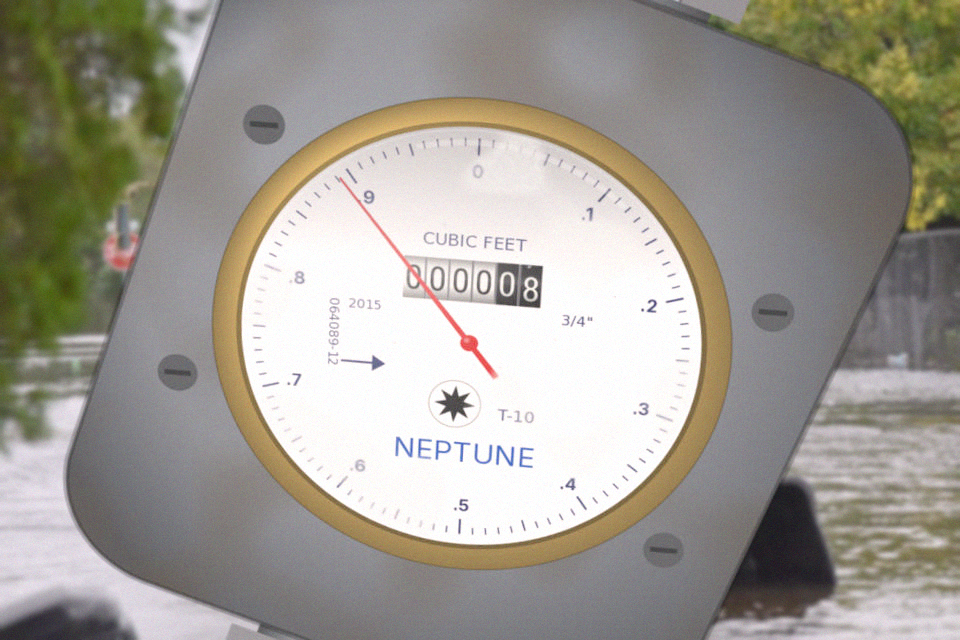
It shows 7.89 ft³
